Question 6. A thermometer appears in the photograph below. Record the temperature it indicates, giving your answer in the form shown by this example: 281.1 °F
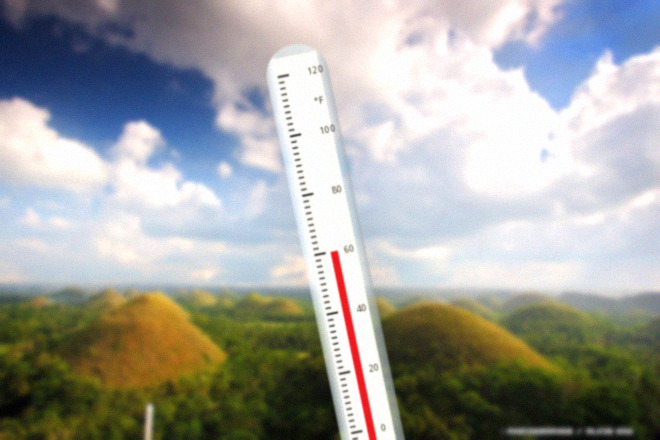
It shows 60 °F
